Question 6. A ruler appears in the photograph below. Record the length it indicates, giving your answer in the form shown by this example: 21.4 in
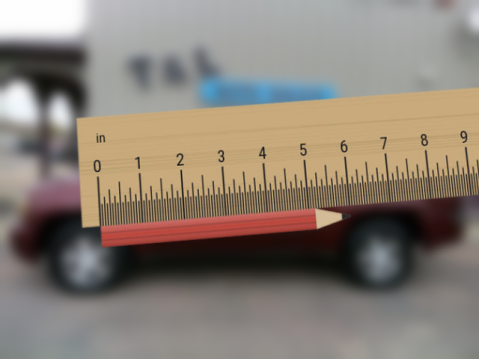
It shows 6 in
